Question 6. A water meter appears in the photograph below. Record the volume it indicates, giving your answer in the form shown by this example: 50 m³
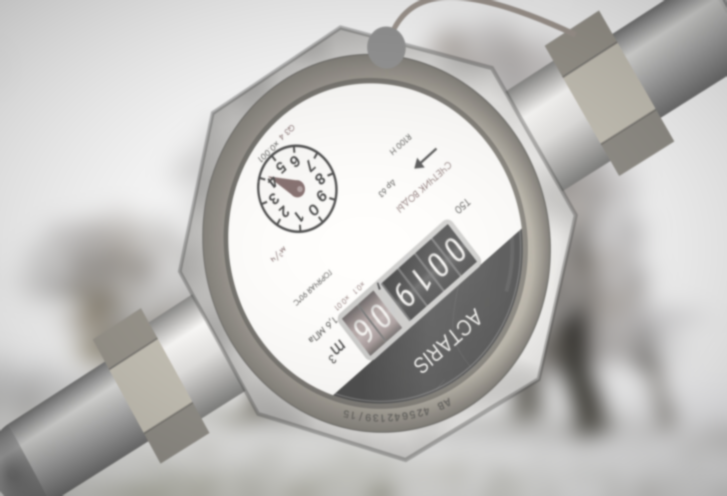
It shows 19.064 m³
